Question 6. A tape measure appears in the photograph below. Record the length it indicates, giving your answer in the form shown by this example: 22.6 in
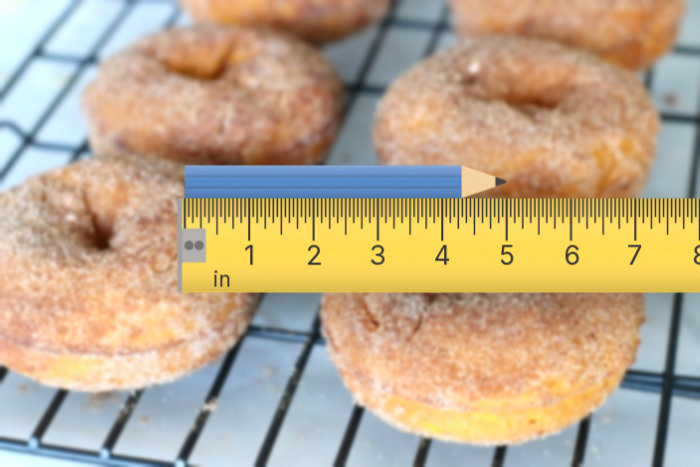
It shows 5 in
